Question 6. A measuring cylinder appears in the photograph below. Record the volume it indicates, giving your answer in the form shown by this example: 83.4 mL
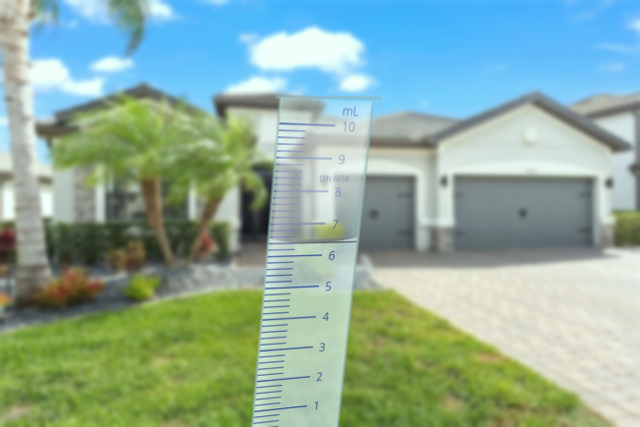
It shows 6.4 mL
